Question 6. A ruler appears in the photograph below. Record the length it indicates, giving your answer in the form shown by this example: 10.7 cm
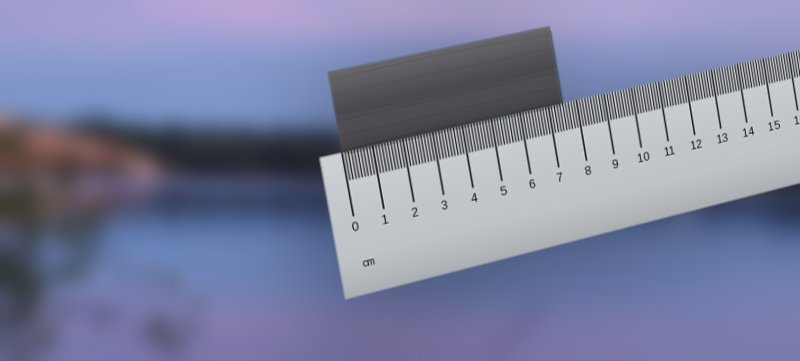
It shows 7.5 cm
